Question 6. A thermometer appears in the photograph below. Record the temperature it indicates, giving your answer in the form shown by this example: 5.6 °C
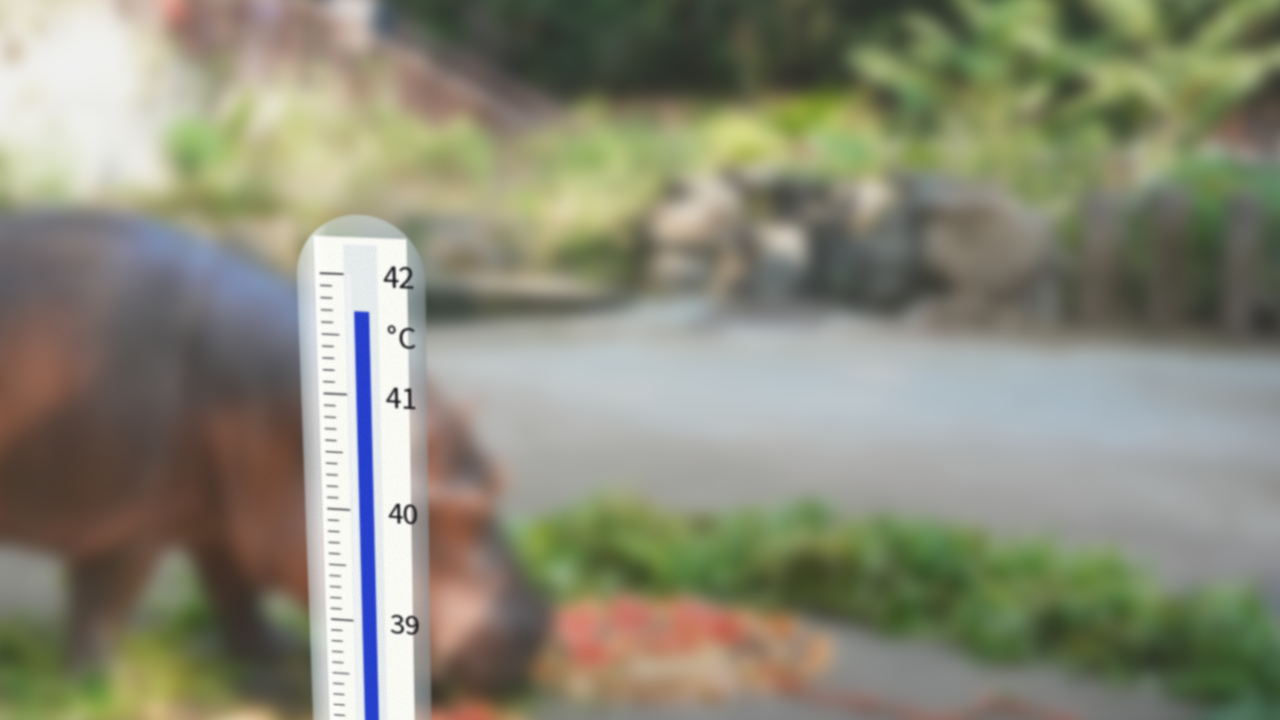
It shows 41.7 °C
